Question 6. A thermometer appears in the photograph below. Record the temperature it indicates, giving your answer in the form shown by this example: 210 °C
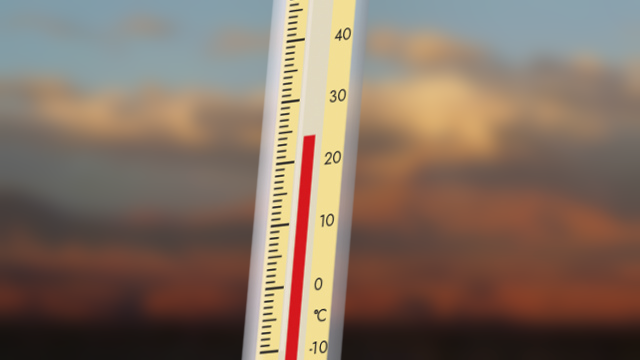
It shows 24 °C
